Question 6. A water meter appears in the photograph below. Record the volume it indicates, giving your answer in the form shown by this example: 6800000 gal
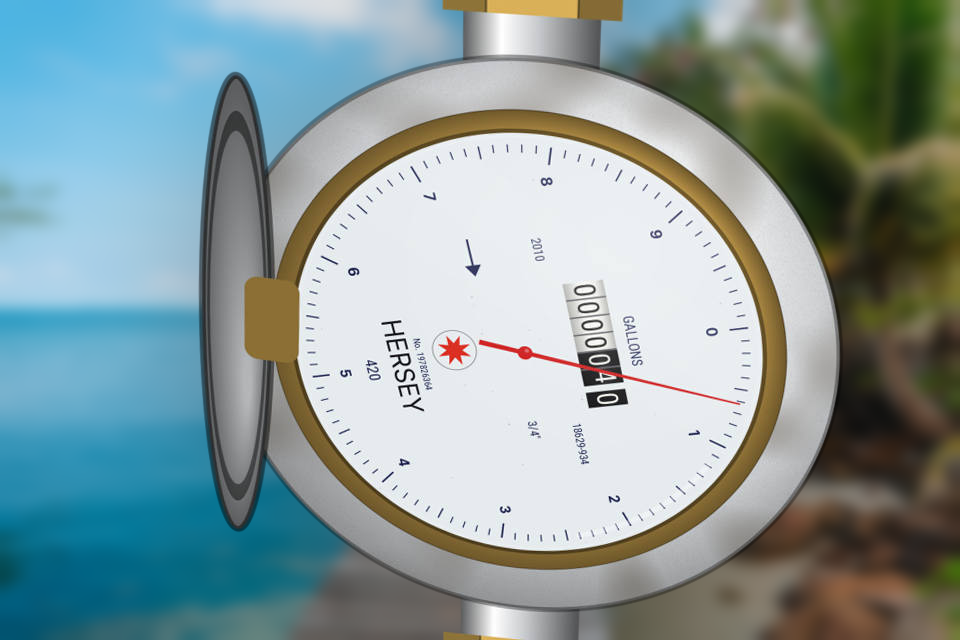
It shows 40.6 gal
